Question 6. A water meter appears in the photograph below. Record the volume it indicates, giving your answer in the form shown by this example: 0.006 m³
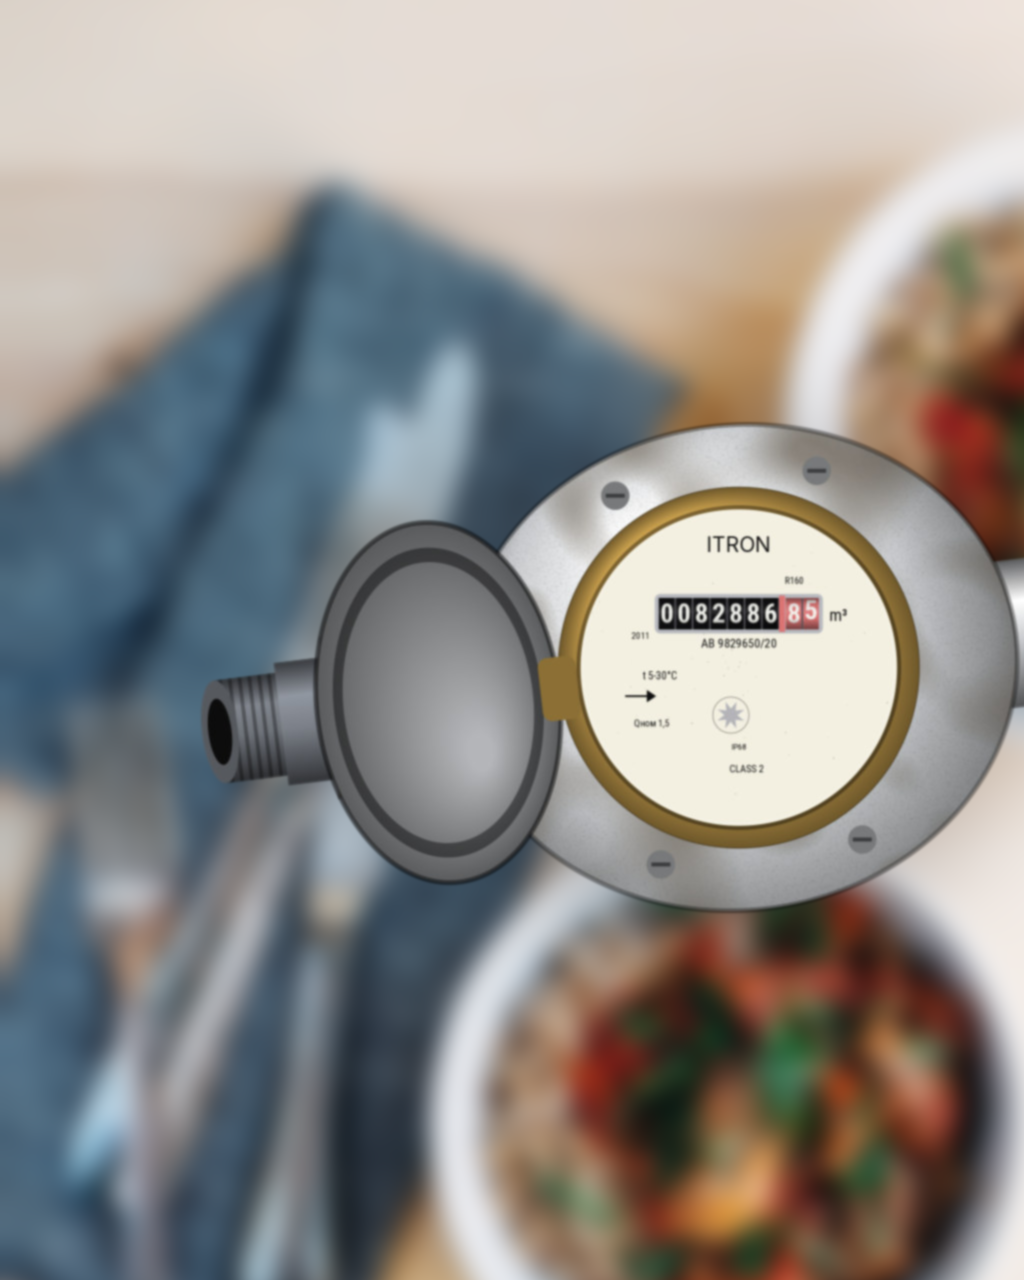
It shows 82886.85 m³
